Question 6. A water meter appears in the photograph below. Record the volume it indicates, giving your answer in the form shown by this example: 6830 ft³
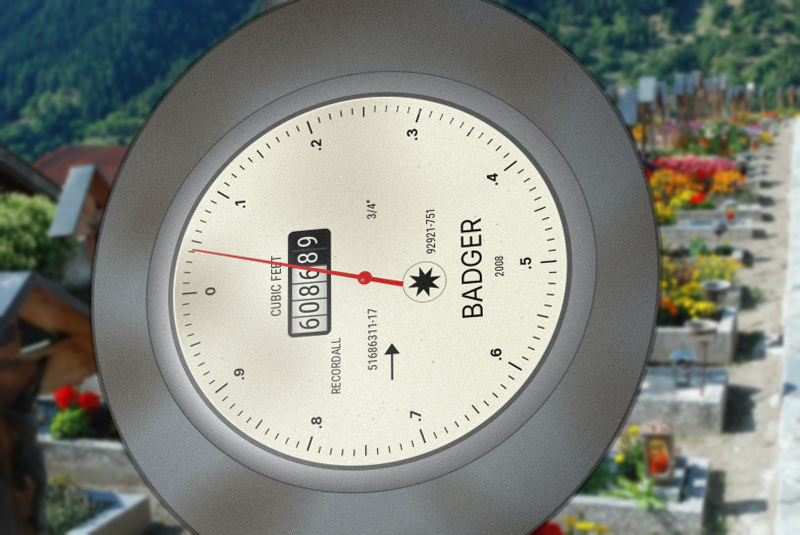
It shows 608689.04 ft³
